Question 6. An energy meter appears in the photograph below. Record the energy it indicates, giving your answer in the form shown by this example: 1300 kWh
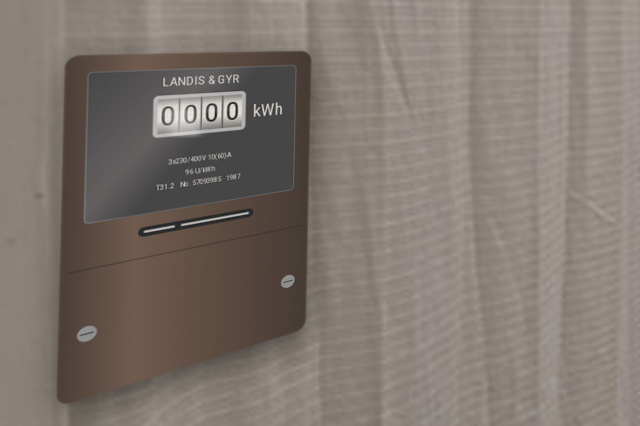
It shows 0 kWh
